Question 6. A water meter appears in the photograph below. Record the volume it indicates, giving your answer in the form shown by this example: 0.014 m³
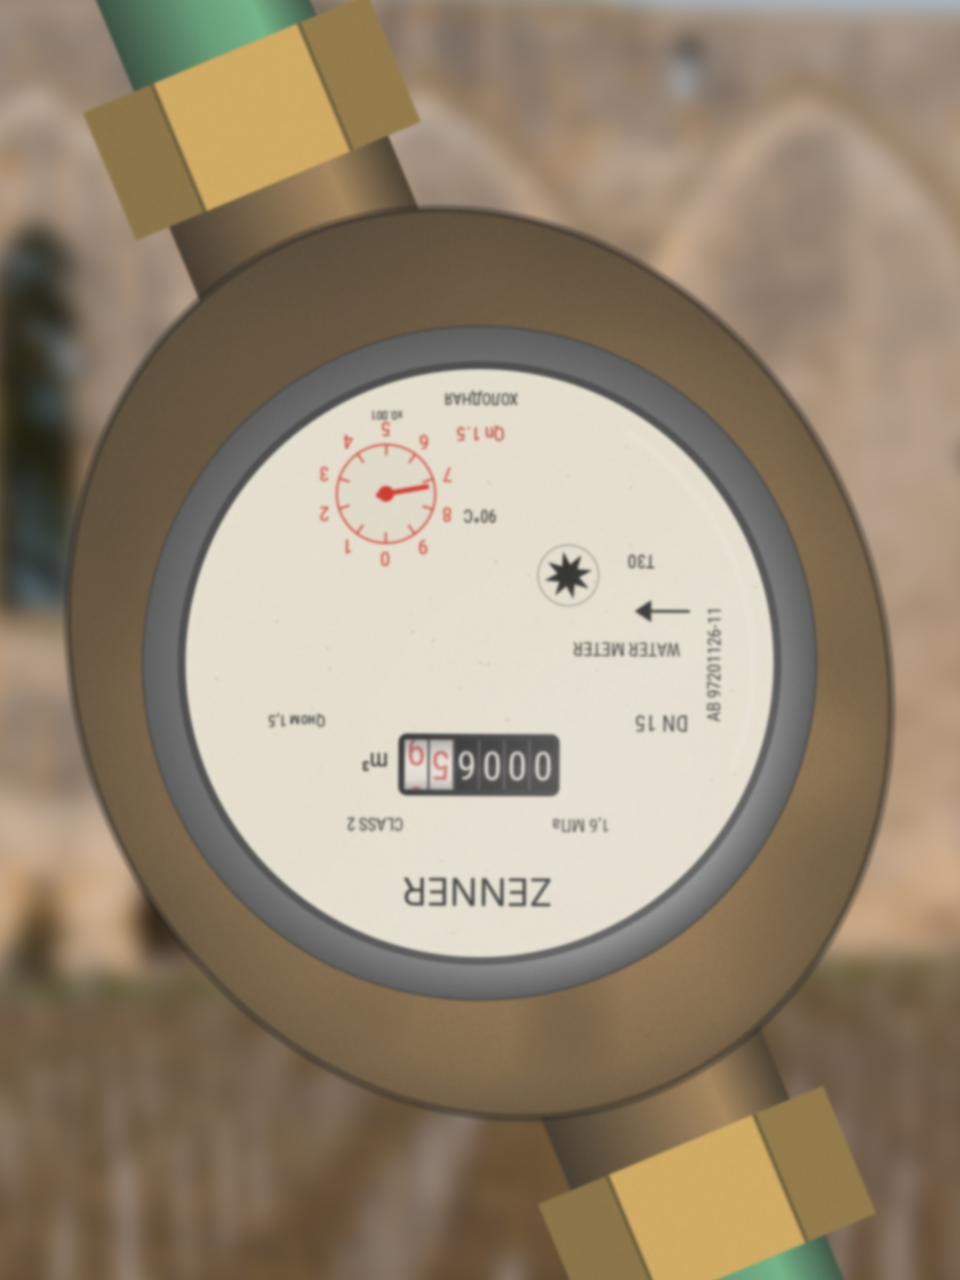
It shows 6.587 m³
